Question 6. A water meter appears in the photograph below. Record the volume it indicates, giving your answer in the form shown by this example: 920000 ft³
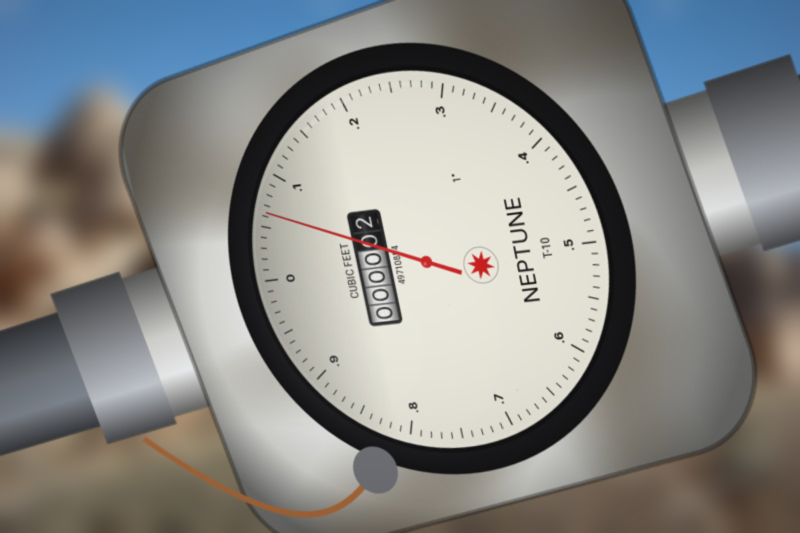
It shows 2.06 ft³
